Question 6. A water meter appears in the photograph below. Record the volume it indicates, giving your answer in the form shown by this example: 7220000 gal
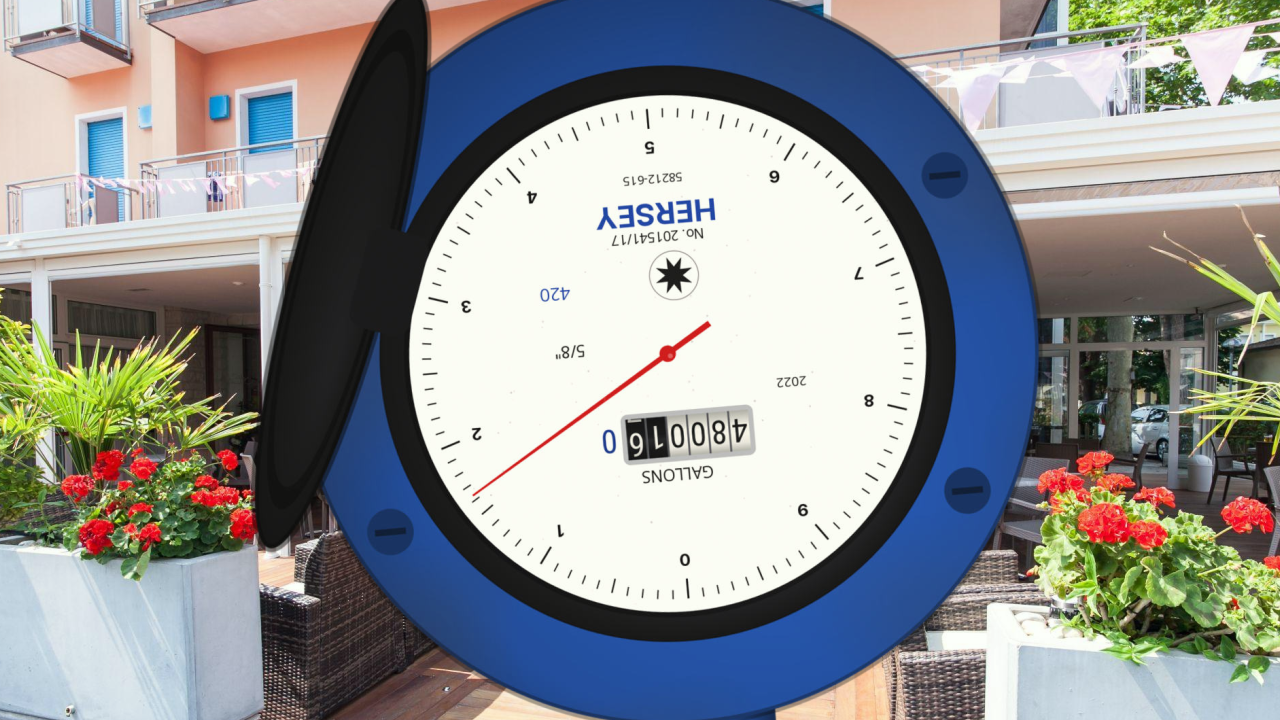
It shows 4800161.6 gal
